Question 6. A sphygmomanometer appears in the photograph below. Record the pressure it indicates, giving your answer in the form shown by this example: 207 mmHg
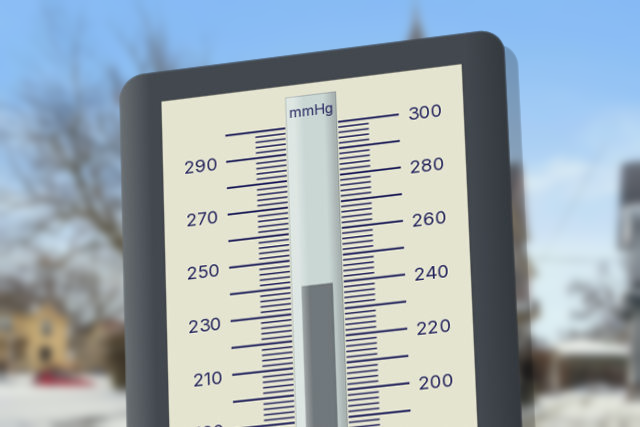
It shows 240 mmHg
